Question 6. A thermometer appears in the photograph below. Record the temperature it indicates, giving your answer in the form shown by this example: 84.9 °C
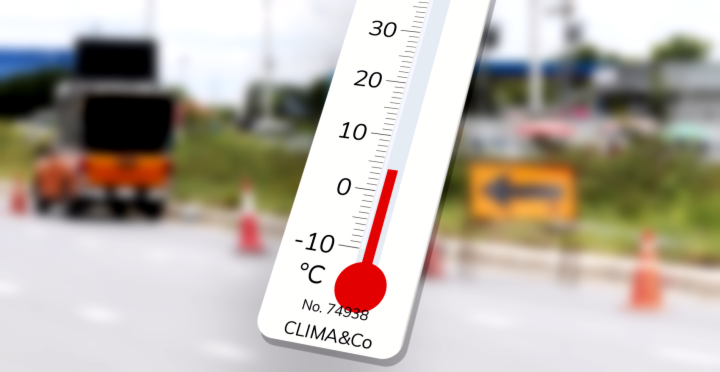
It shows 4 °C
